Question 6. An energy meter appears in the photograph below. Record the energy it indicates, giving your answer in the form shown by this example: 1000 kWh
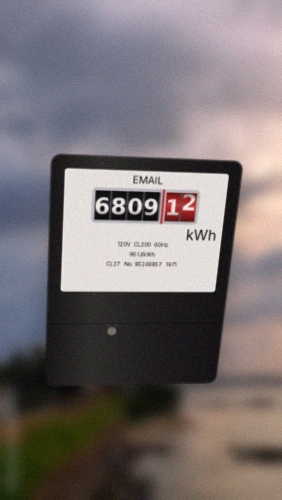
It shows 6809.12 kWh
